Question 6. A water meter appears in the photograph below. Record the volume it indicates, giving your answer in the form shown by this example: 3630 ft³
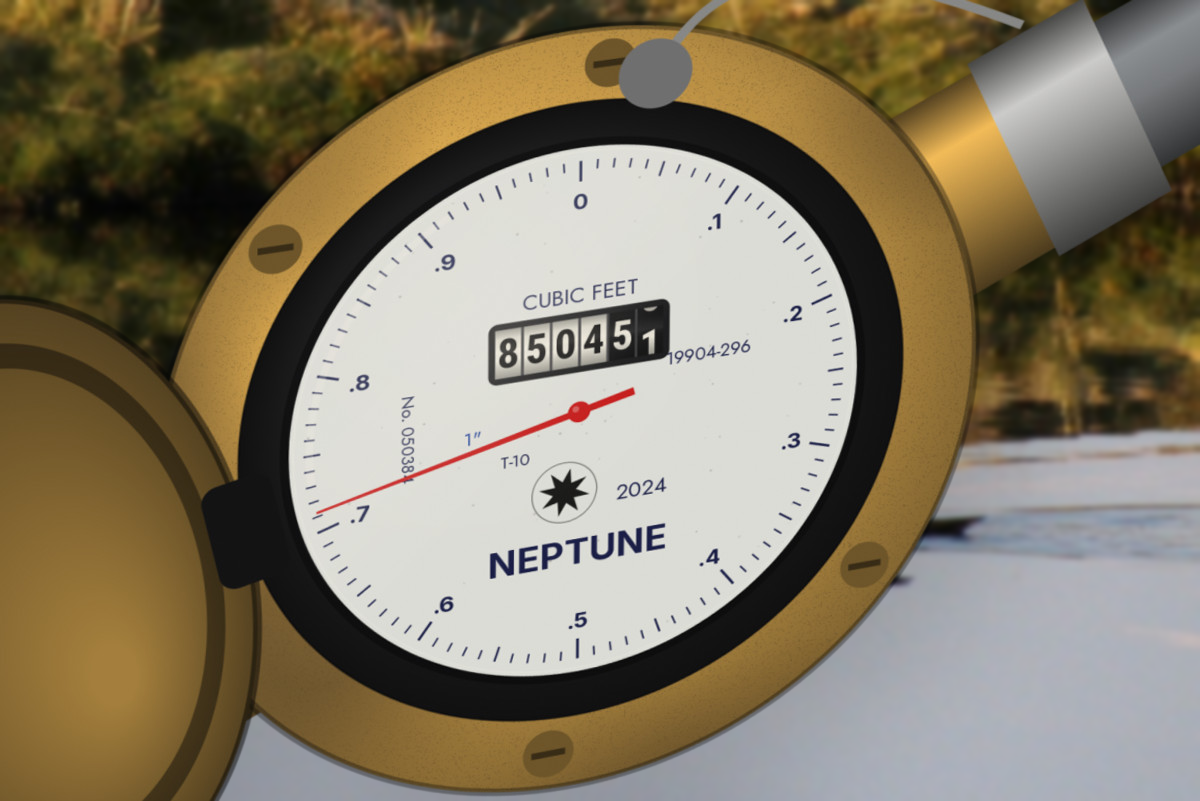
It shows 850450.71 ft³
